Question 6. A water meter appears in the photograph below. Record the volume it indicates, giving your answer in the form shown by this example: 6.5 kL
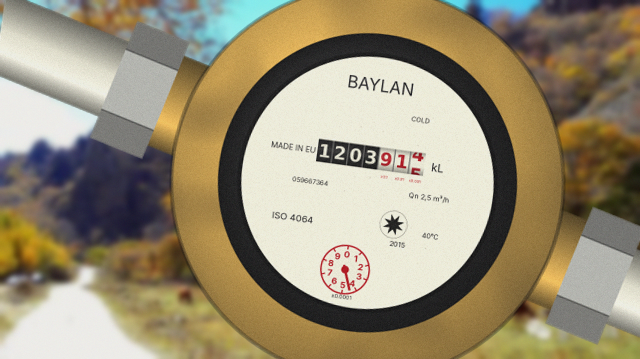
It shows 1203.9144 kL
